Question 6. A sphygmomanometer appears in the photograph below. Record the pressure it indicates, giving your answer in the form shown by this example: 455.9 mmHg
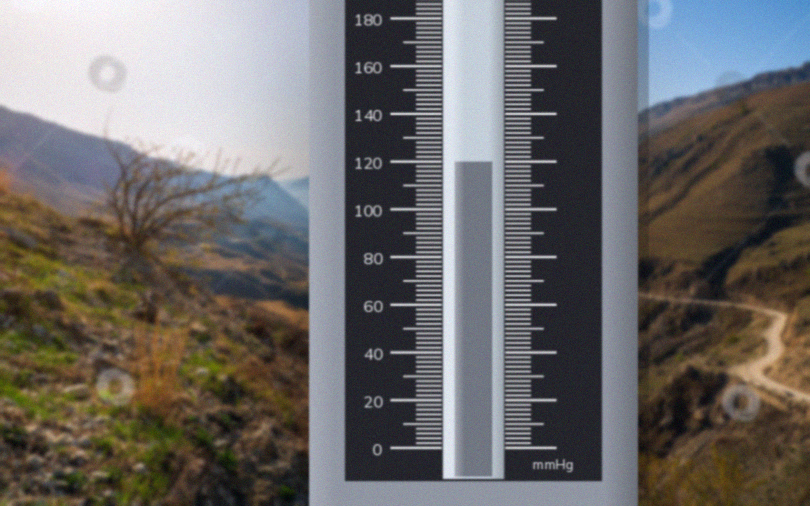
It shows 120 mmHg
